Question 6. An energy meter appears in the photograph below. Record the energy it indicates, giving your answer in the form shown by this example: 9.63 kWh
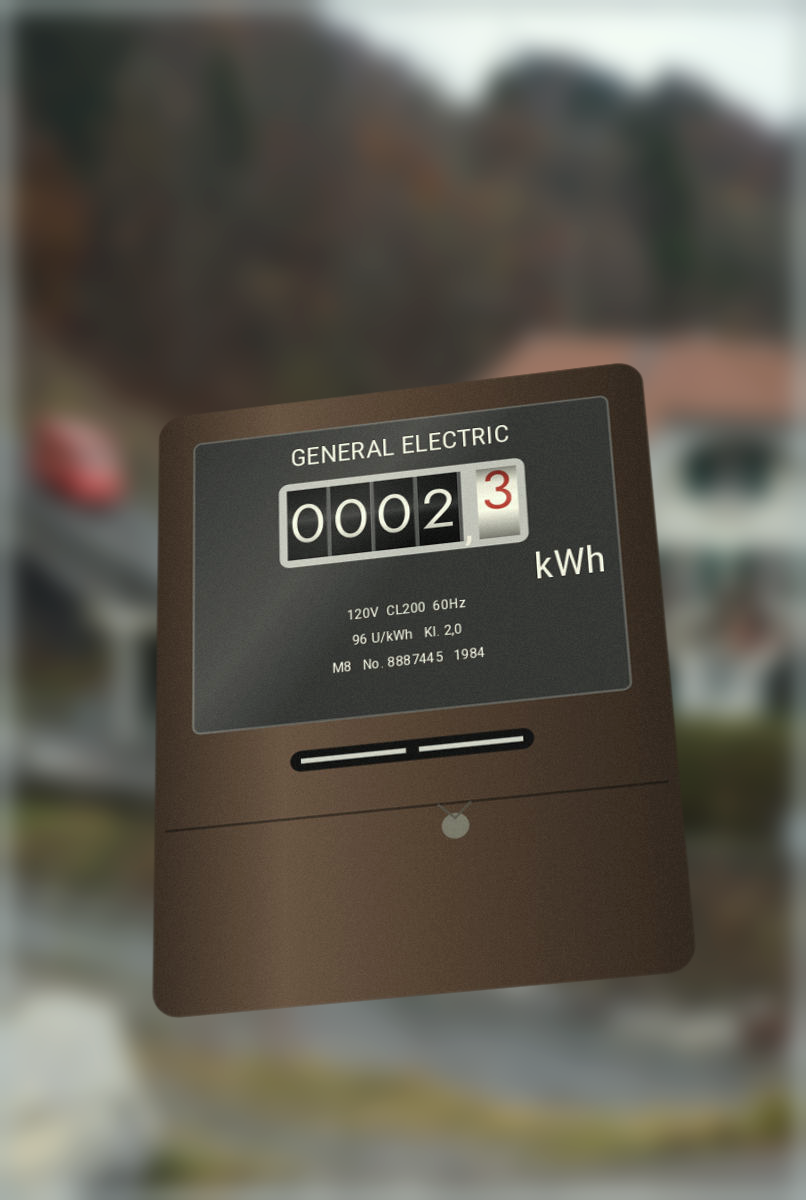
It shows 2.3 kWh
